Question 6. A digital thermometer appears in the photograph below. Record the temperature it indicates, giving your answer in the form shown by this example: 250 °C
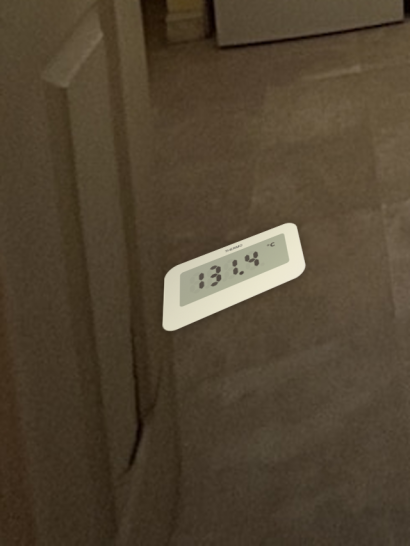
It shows 131.4 °C
